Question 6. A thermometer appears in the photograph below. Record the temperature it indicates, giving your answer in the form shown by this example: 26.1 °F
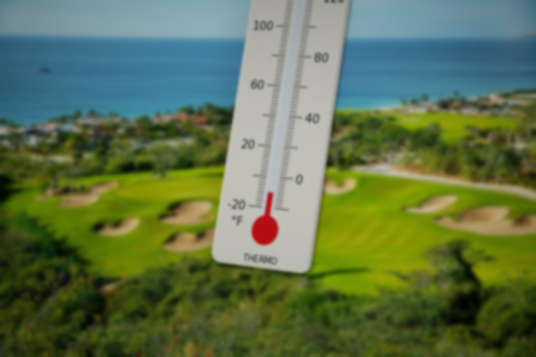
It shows -10 °F
